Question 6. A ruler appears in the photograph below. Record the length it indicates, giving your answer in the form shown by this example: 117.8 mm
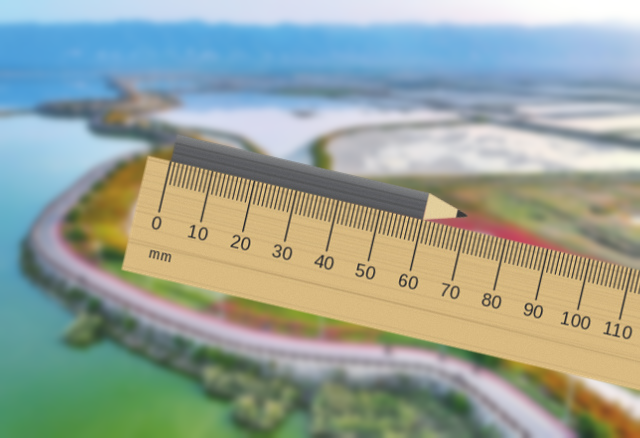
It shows 70 mm
